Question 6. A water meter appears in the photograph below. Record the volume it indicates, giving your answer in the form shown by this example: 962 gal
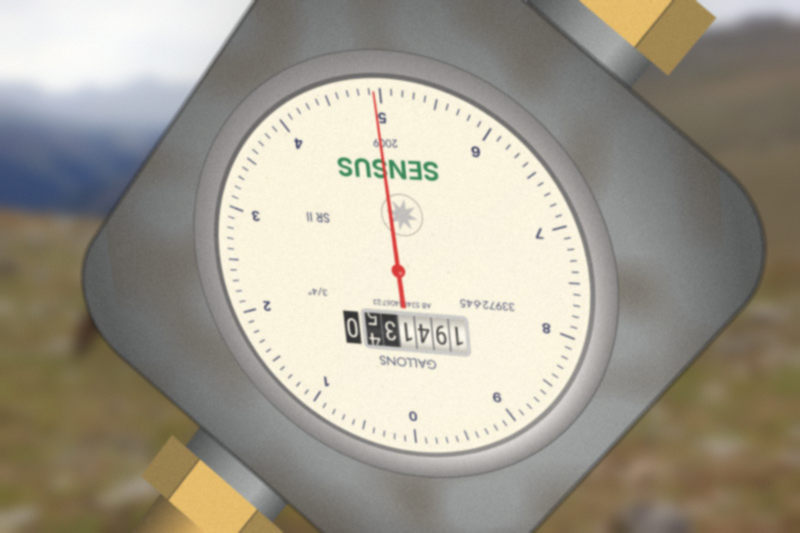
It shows 1941344.9 gal
